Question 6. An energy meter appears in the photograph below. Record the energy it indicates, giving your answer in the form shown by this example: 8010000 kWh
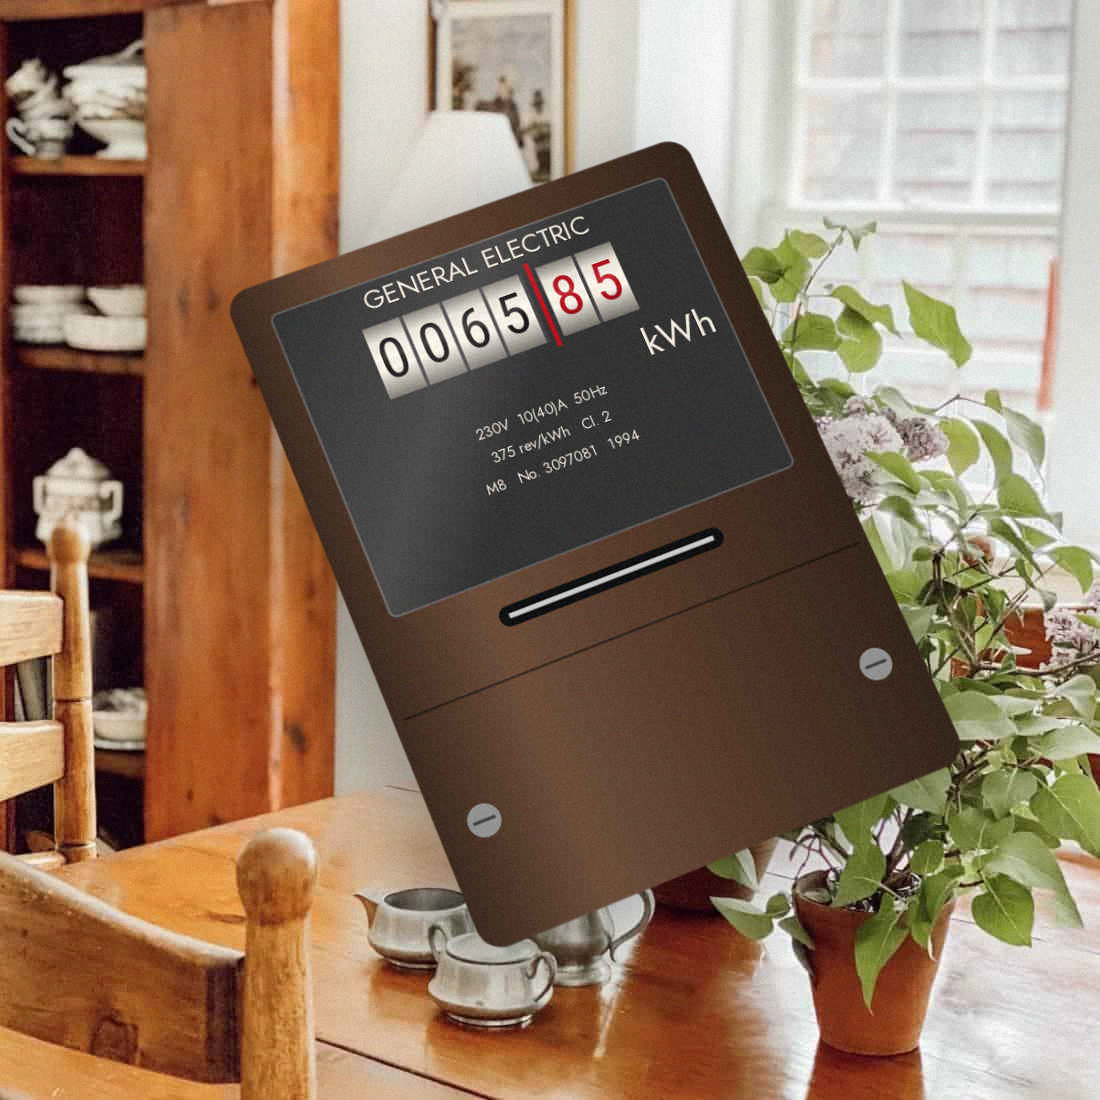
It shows 65.85 kWh
